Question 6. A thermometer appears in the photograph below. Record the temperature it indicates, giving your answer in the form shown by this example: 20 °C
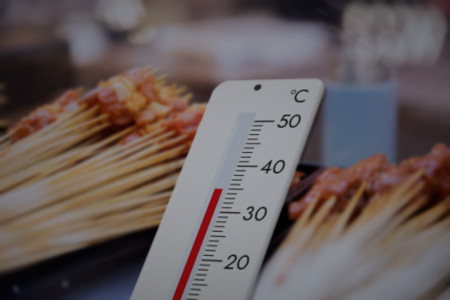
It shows 35 °C
